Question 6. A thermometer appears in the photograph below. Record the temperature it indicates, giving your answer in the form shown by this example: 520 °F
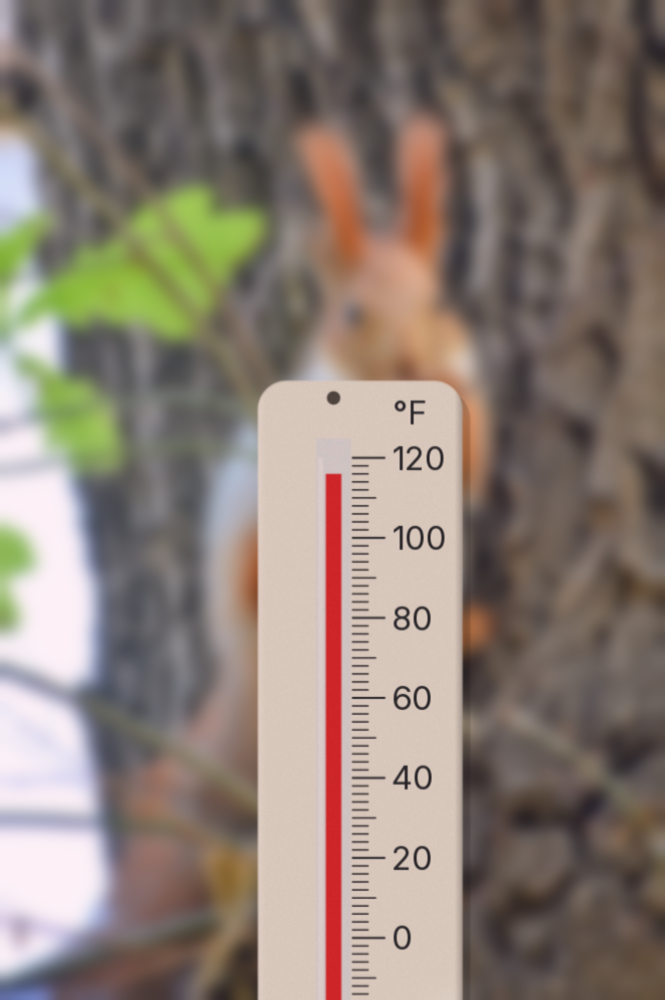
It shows 116 °F
